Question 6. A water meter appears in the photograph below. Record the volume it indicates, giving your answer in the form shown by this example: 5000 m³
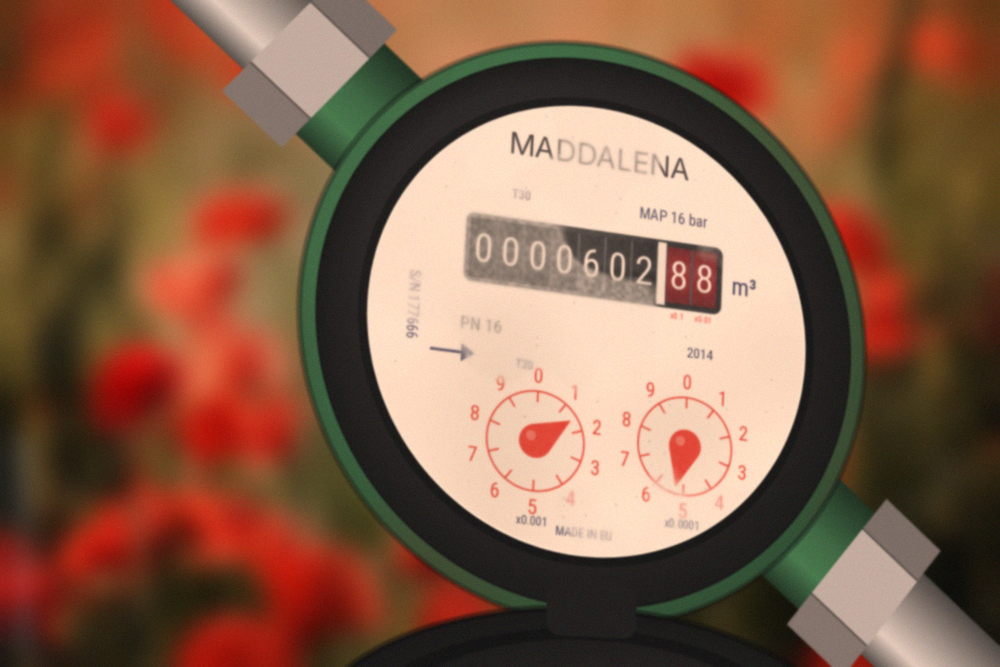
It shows 602.8815 m³
